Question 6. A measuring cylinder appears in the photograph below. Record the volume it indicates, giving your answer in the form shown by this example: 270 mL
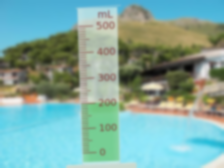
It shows 200 mL
